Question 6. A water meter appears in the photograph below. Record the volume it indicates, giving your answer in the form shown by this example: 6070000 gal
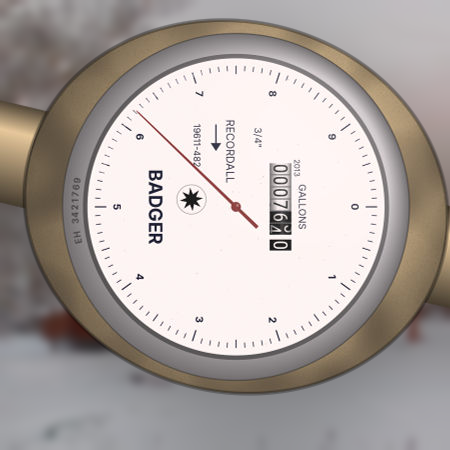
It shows 7636.2 gal
